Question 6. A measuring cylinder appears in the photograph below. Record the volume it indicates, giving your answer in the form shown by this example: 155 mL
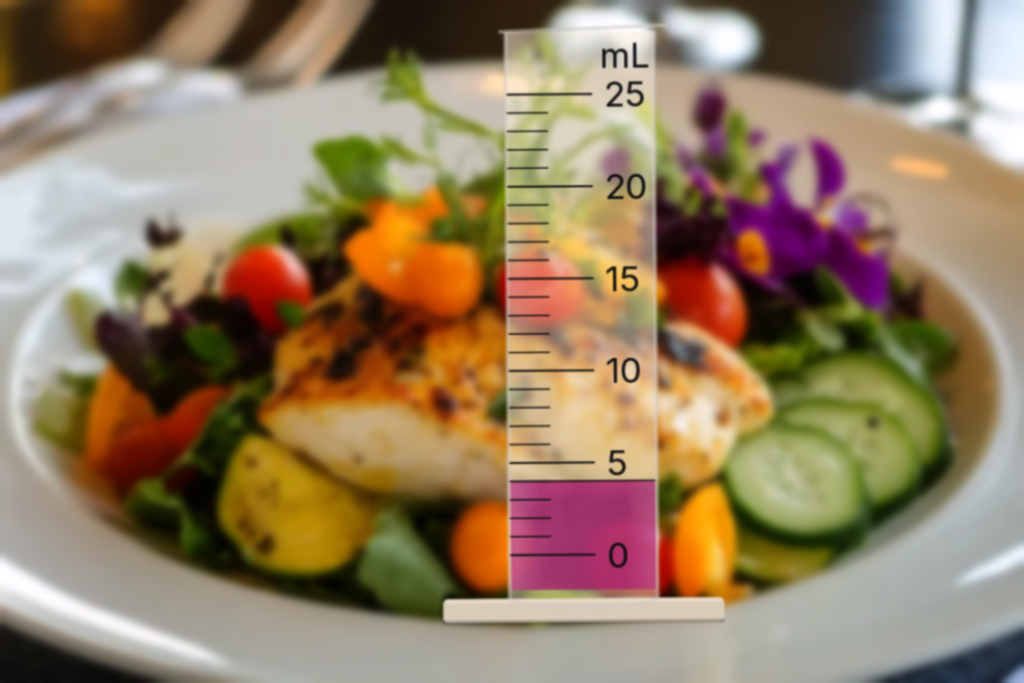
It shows 4 mL
